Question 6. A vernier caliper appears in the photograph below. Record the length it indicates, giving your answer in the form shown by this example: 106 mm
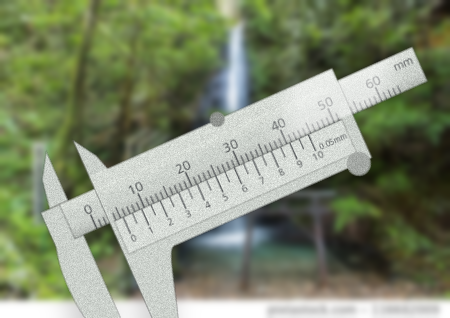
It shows 5.5 mm
